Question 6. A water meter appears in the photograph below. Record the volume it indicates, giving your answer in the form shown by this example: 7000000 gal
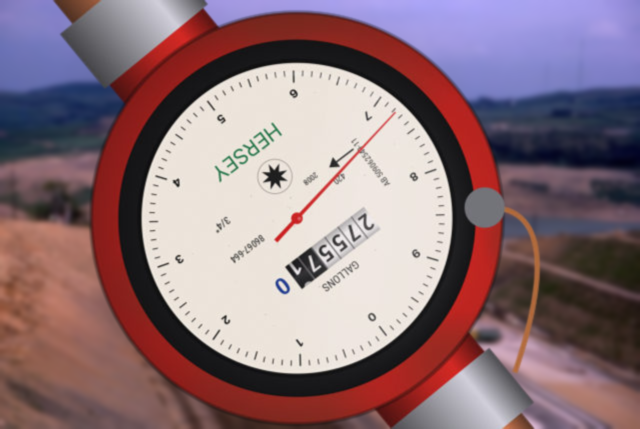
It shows 2755707.2 gal
